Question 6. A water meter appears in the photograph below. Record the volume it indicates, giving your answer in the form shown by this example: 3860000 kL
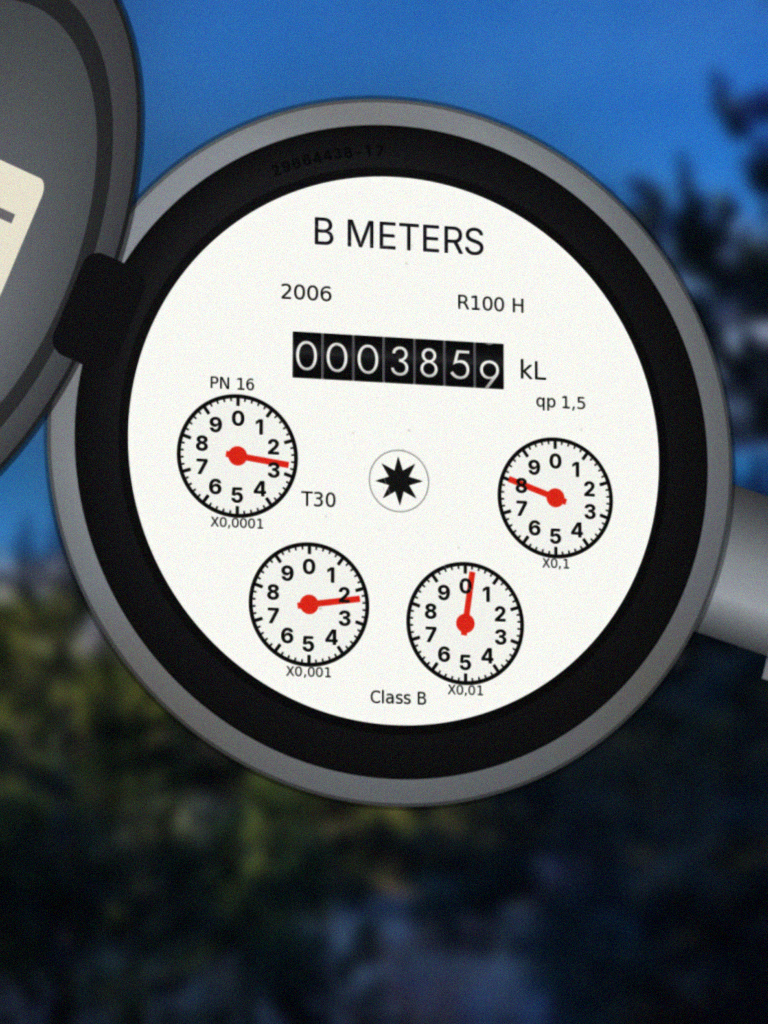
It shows 3858.8022 kL
